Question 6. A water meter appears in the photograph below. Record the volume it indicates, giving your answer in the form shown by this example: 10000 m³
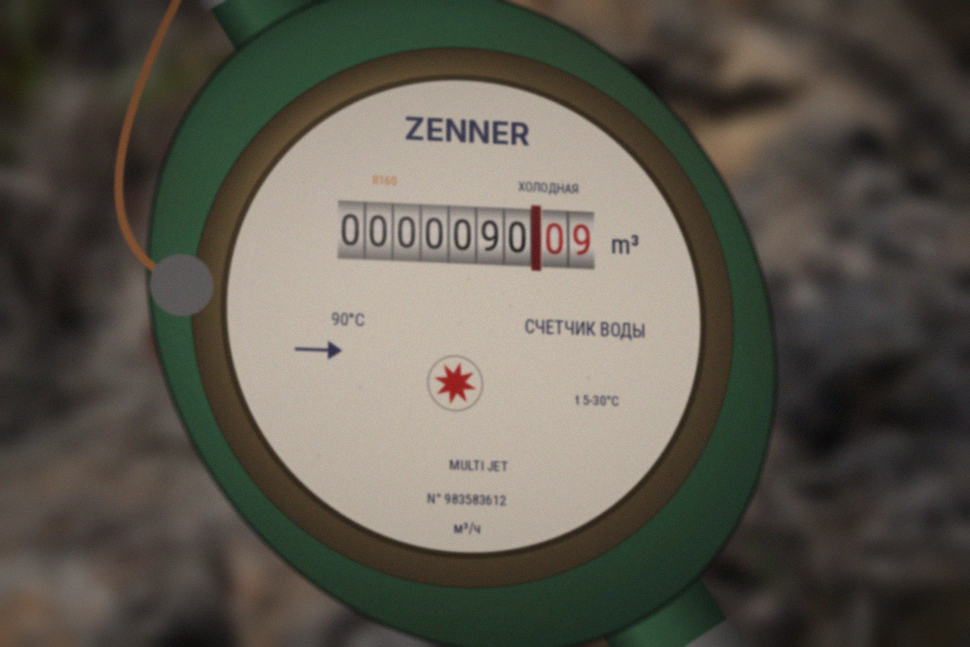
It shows 90.09 m³
